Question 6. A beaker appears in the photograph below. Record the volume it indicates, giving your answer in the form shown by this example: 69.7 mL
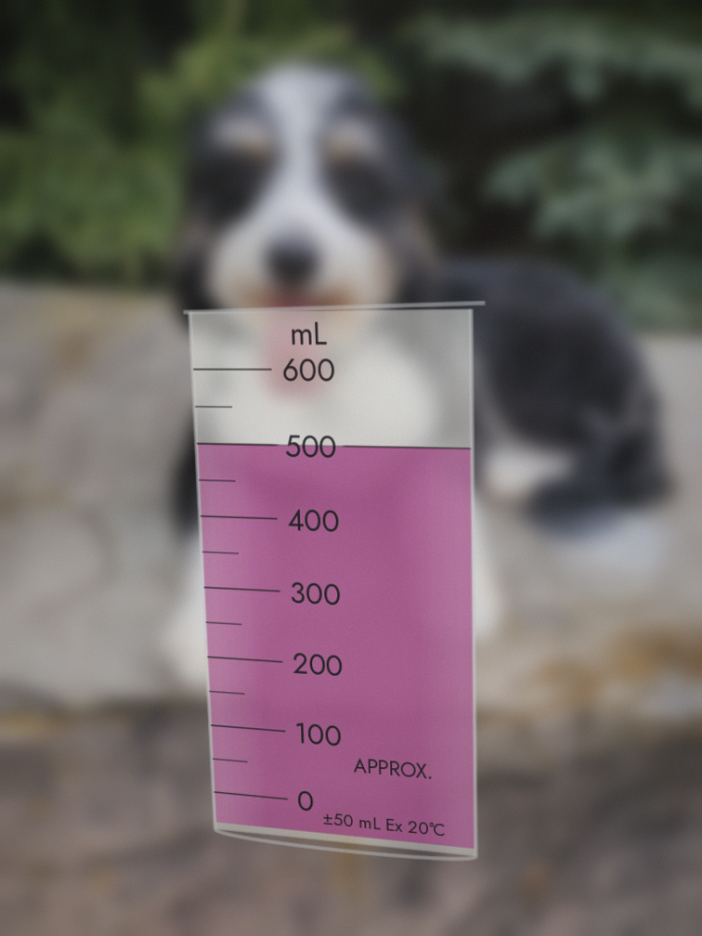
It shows 500 mL
